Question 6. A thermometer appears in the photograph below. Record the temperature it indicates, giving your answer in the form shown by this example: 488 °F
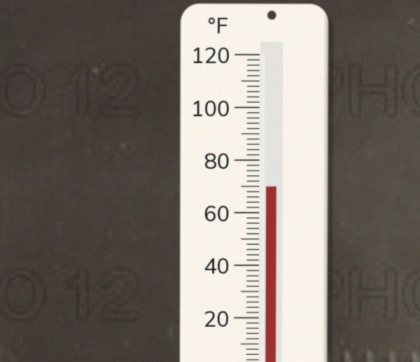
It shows 70 °F
